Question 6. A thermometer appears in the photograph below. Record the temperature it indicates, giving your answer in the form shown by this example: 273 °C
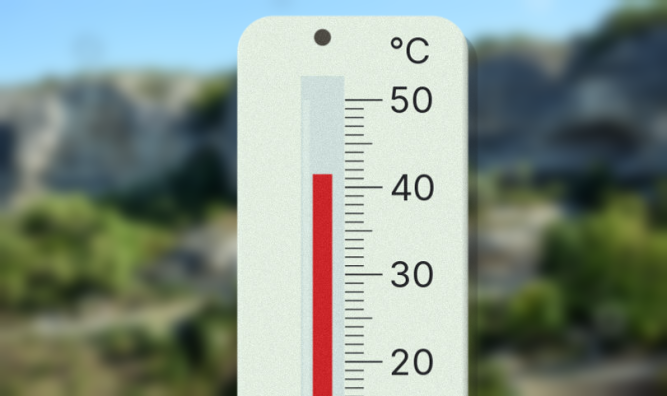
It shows 41.5 °C
